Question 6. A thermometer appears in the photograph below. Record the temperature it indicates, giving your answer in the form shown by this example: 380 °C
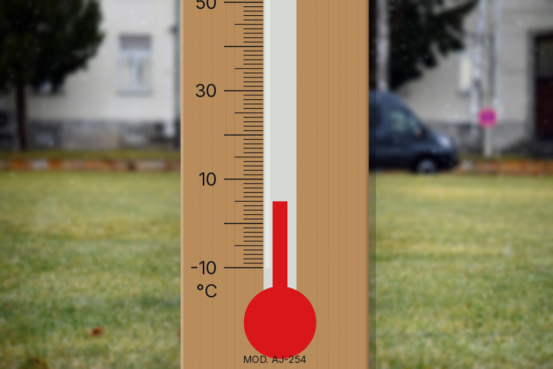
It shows 5 °C
